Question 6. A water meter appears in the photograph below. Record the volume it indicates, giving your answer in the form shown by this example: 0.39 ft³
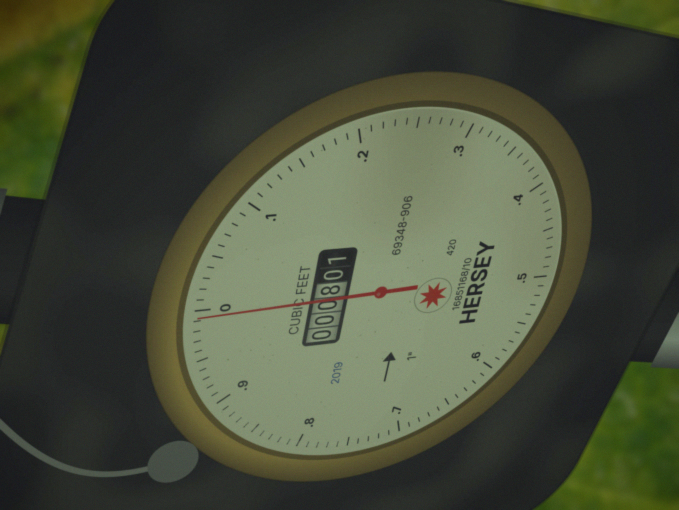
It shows 800.99 ft³
